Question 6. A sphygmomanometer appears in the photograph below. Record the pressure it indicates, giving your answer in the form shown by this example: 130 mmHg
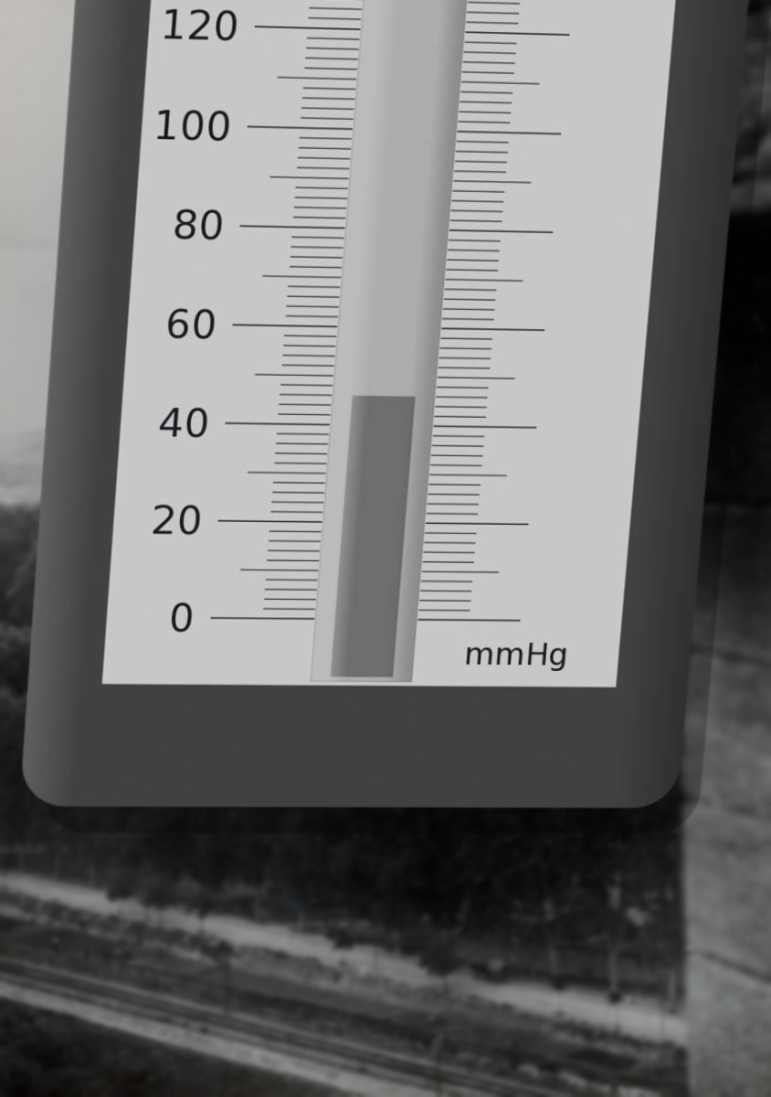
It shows 46 mmHg
